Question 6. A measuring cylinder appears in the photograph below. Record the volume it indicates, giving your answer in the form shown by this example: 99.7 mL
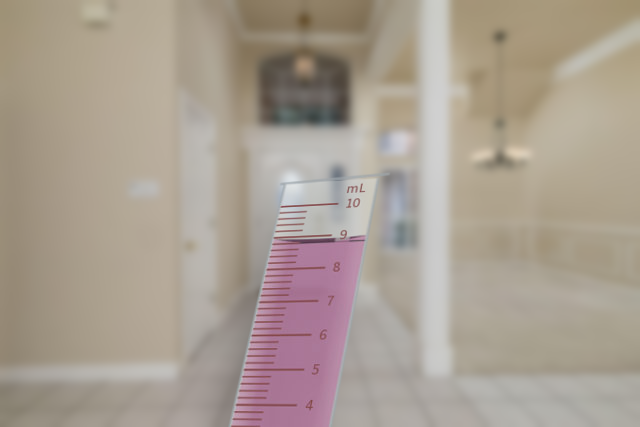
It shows 8.8 mL
